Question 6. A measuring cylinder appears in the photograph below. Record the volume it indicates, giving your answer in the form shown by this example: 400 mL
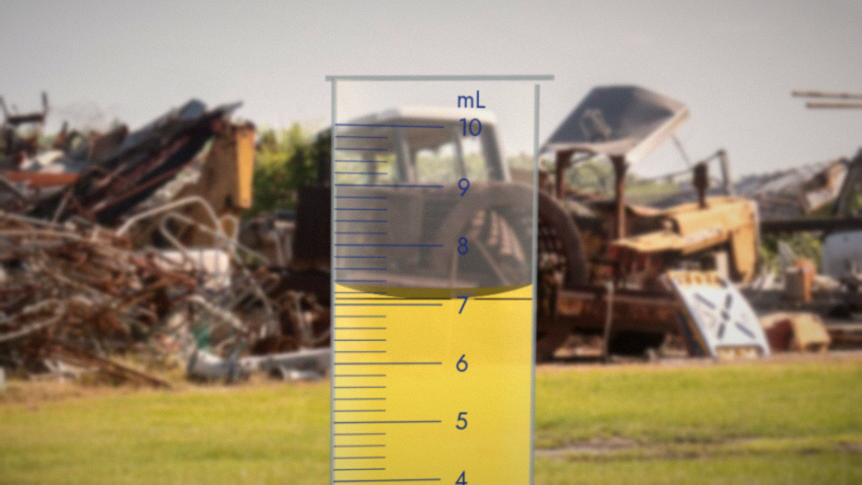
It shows 7.1 mL
